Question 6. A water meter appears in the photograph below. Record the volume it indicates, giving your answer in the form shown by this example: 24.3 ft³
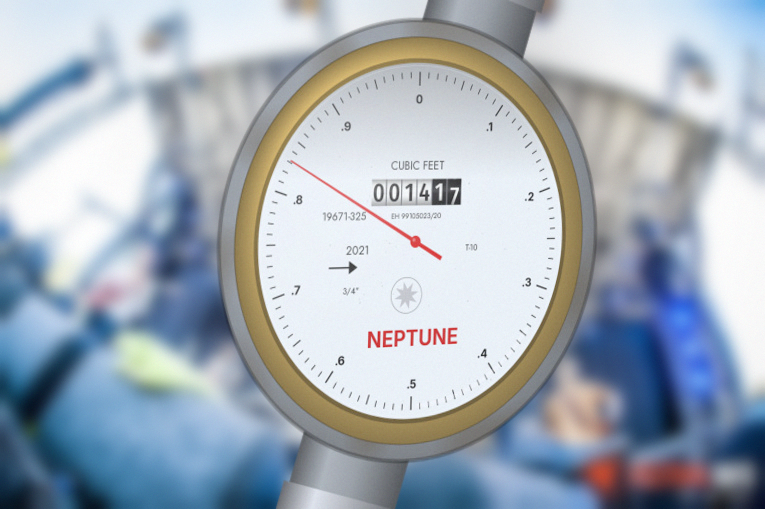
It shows 1416.83 ft³
